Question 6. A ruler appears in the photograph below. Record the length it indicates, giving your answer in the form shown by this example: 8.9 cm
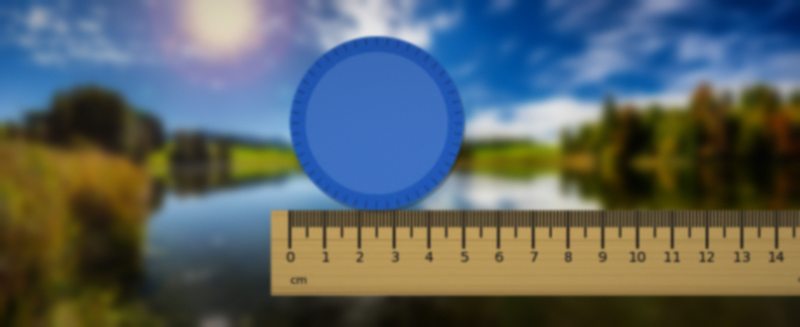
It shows 5 cm
